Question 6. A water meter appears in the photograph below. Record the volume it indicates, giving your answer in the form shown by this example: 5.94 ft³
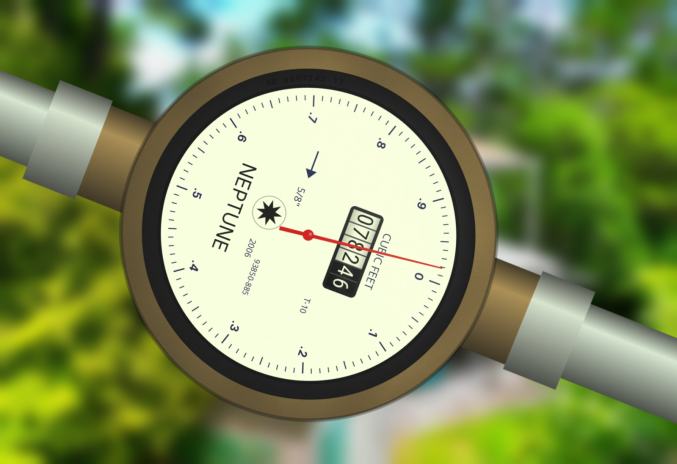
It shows 78245.98 ft³
